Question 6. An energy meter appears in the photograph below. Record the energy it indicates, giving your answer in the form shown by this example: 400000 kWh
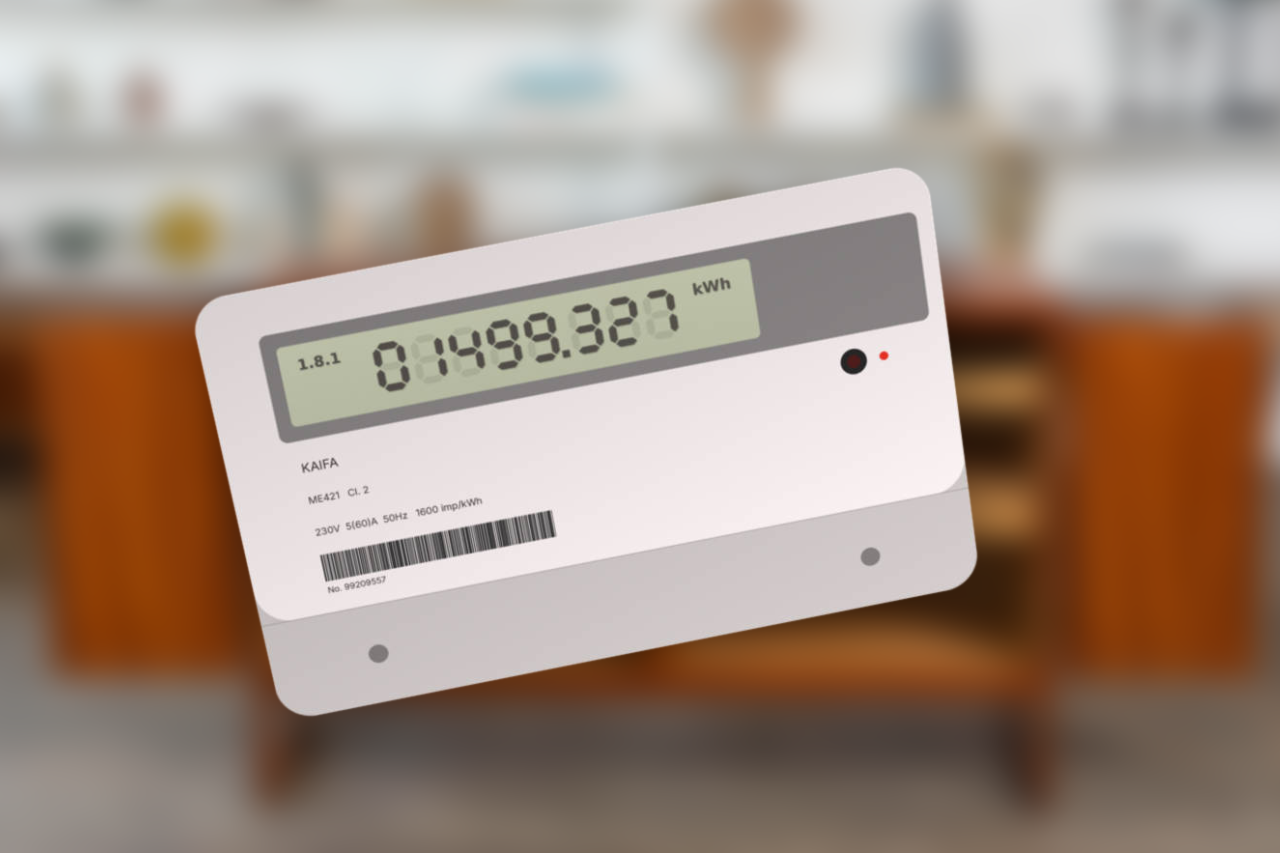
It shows 1499.327 kWh
